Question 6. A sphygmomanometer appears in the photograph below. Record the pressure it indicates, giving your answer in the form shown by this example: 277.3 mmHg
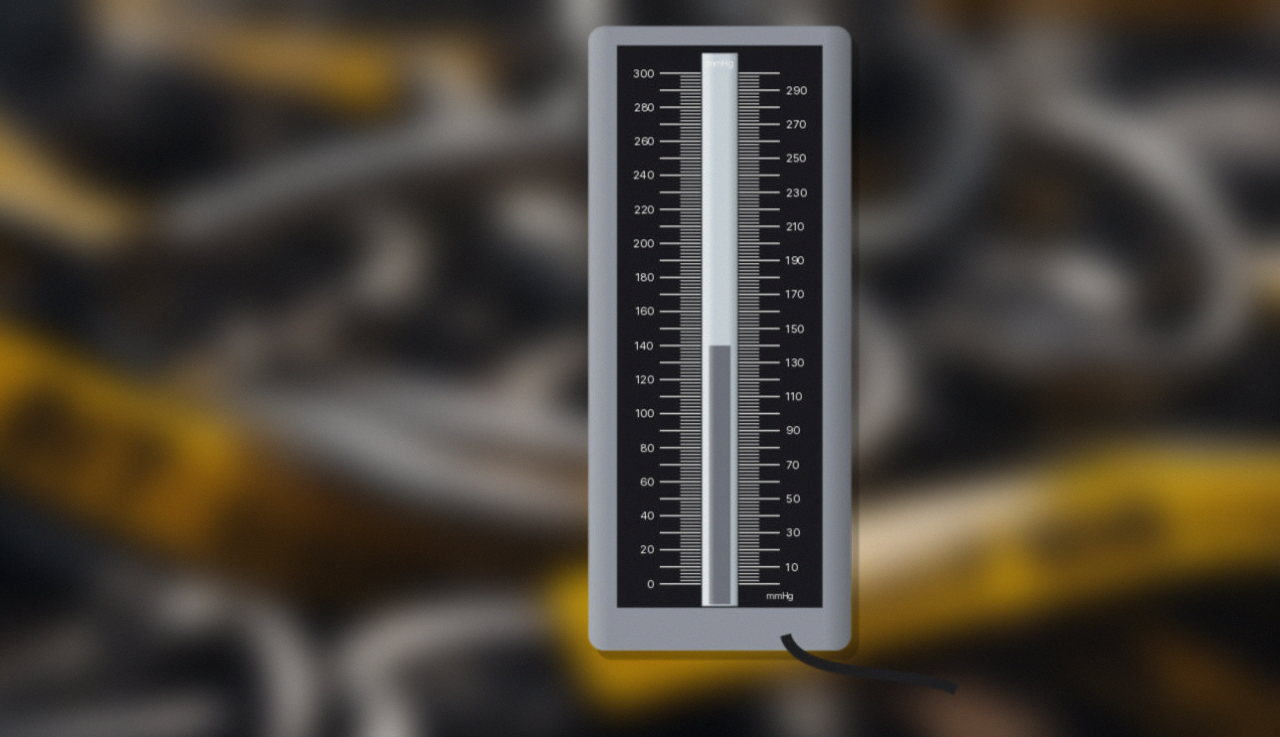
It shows 140 mmHg
